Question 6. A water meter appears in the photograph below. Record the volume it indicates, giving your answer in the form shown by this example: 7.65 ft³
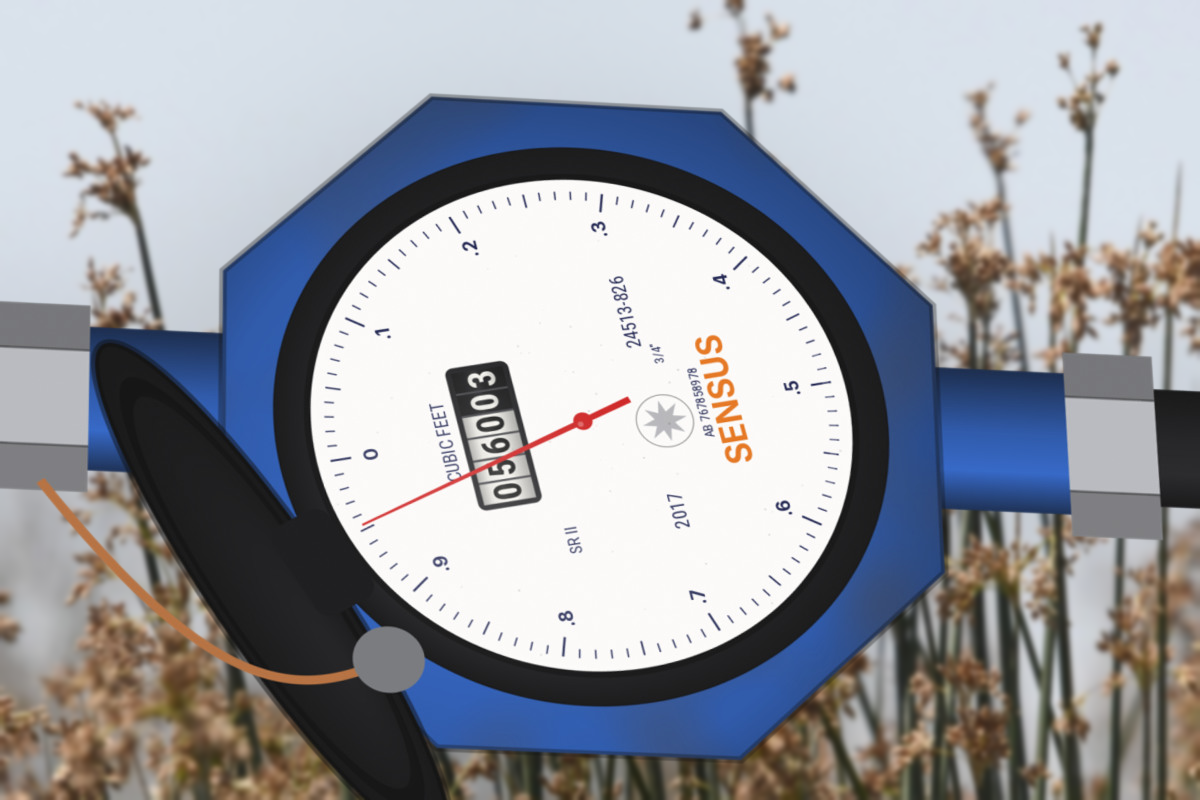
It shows 56002.95 ft³
